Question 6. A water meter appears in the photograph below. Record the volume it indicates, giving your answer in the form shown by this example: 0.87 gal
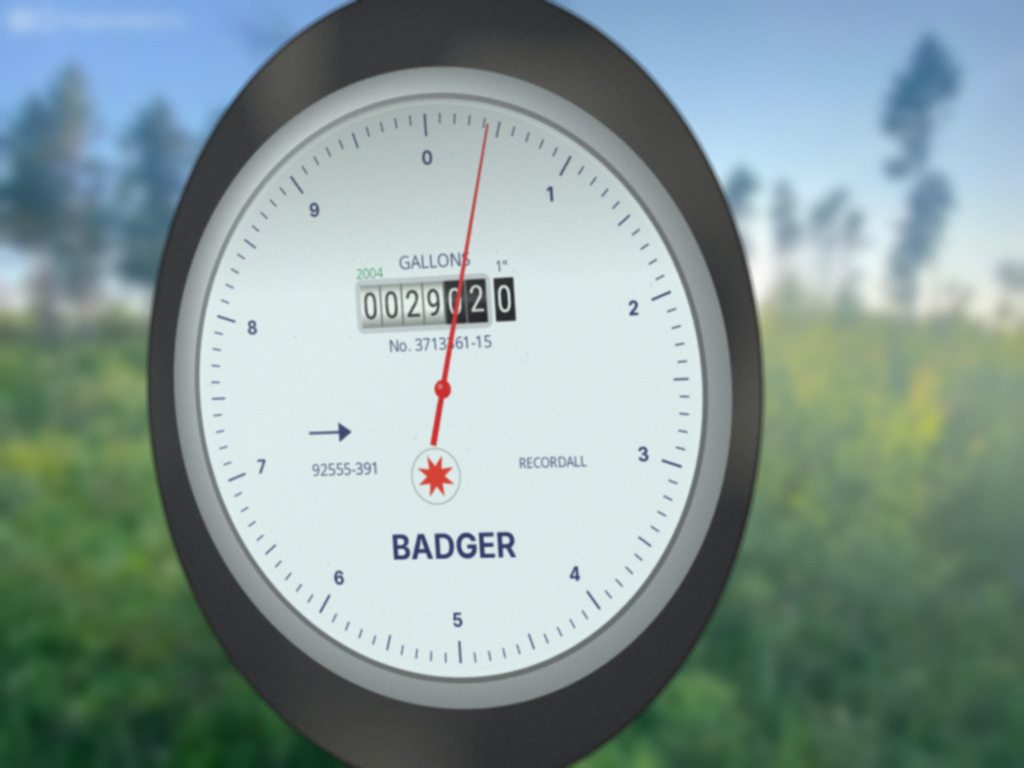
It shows 29020.4 gal
